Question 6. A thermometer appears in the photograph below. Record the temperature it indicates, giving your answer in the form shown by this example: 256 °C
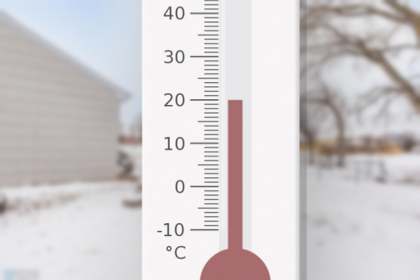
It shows 20 °C
